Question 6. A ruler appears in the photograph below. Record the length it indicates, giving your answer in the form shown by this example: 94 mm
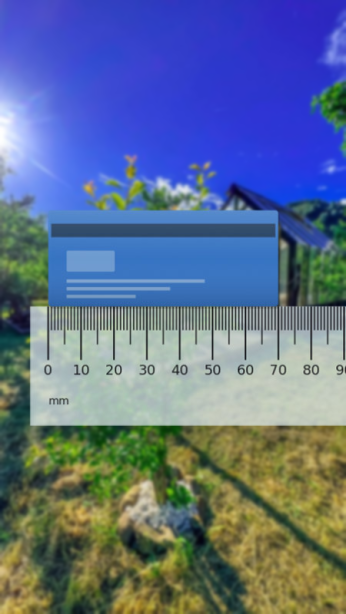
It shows 70 mm
